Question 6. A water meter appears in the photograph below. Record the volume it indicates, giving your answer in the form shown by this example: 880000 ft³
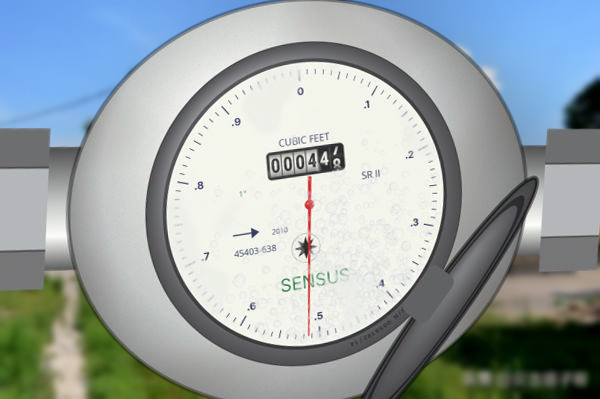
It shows 447.51 ft³
